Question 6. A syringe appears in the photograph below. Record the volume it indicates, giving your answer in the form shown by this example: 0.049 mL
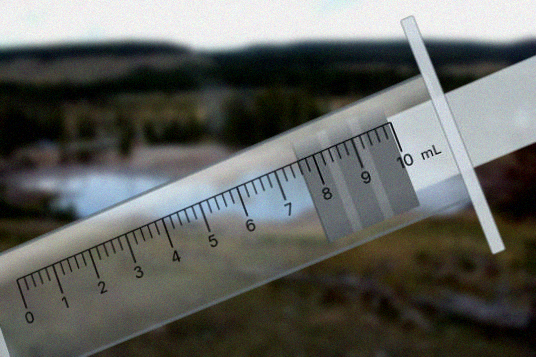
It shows 7.6 mL
